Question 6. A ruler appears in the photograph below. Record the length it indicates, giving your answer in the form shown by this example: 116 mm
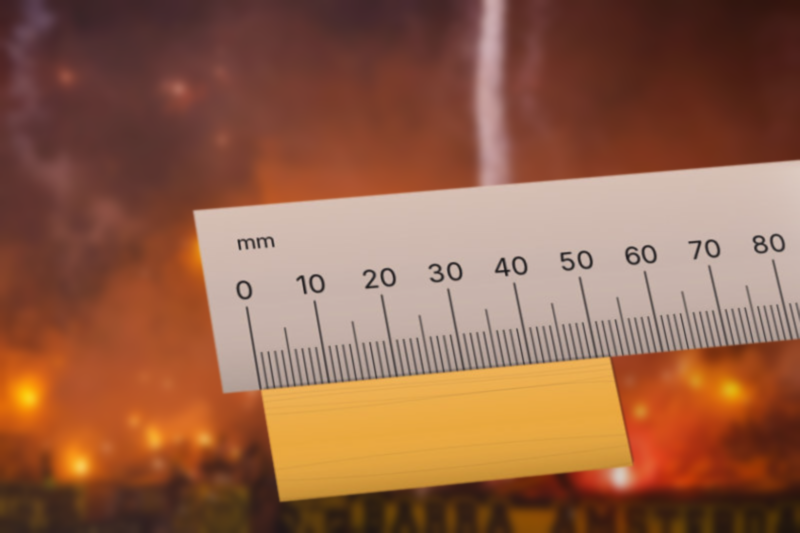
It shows 52 mm
